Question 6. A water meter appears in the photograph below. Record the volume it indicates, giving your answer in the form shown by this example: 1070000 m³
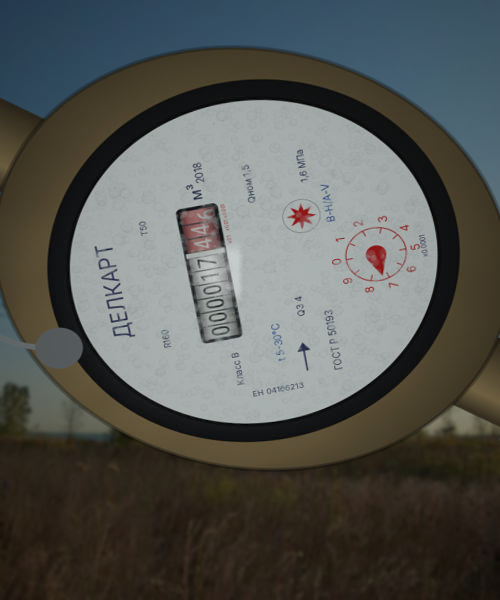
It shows 17.4457 m³
